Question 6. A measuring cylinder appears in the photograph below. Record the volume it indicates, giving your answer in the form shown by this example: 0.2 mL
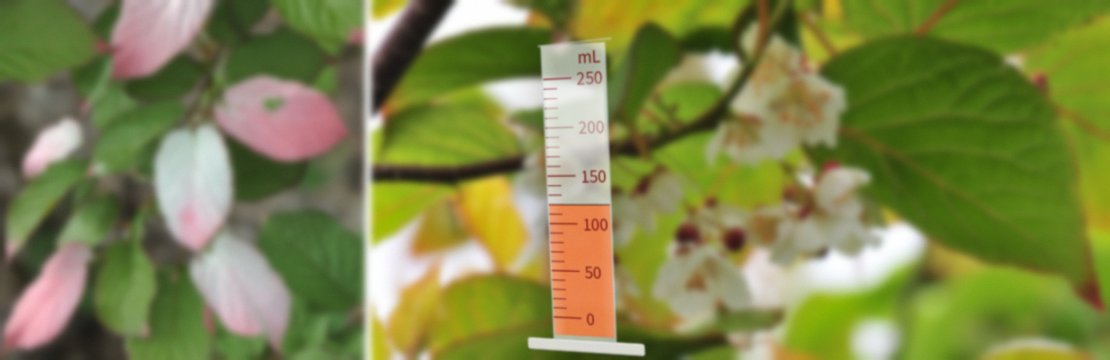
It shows 120 mL
